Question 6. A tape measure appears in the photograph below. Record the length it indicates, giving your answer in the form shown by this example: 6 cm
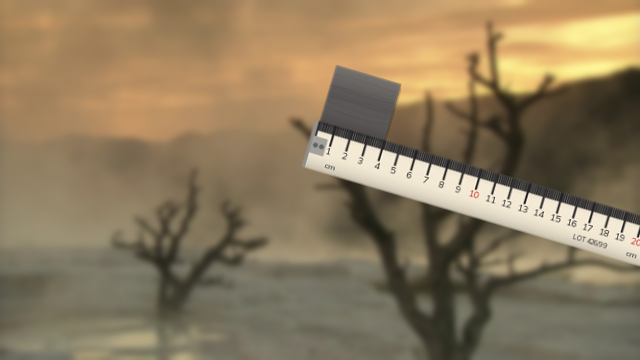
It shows 4 cm
